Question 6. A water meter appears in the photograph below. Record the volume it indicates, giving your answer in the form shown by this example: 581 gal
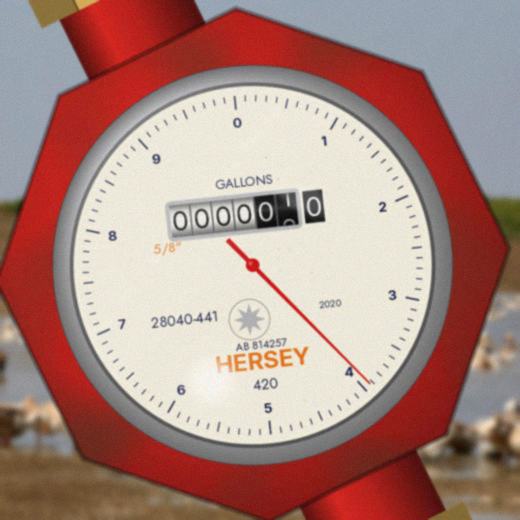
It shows 13.9 gal
